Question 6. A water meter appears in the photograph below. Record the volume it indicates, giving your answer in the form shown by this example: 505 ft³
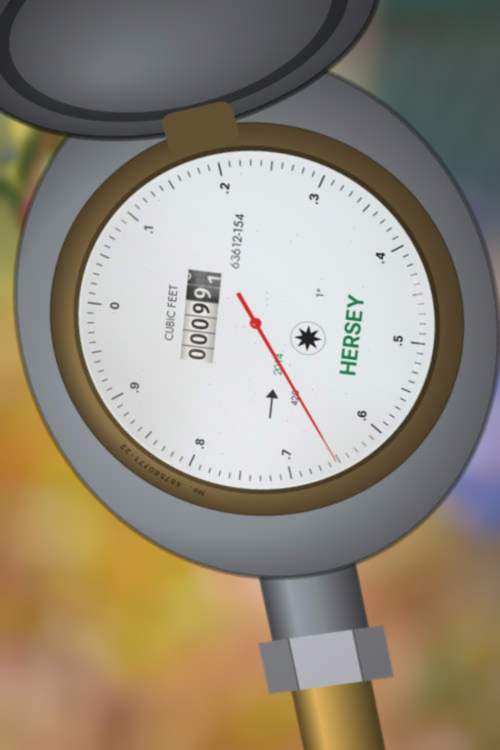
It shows 990.65 ft³
